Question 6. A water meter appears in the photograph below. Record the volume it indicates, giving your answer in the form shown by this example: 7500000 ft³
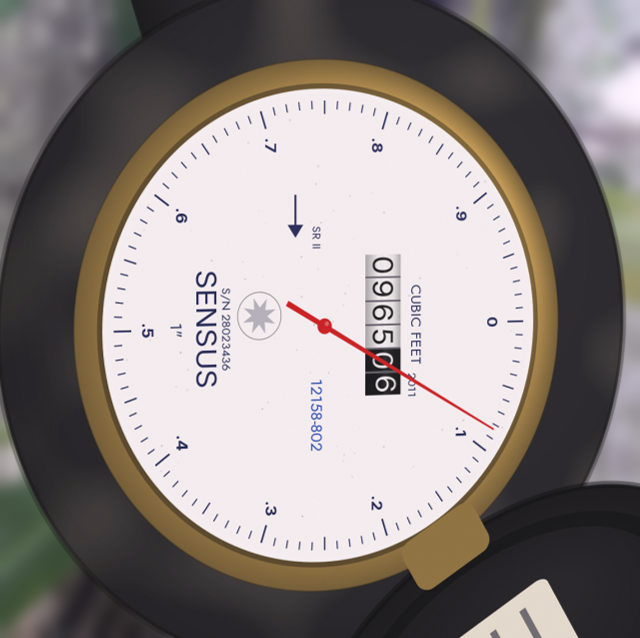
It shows 96506.08 ft³
